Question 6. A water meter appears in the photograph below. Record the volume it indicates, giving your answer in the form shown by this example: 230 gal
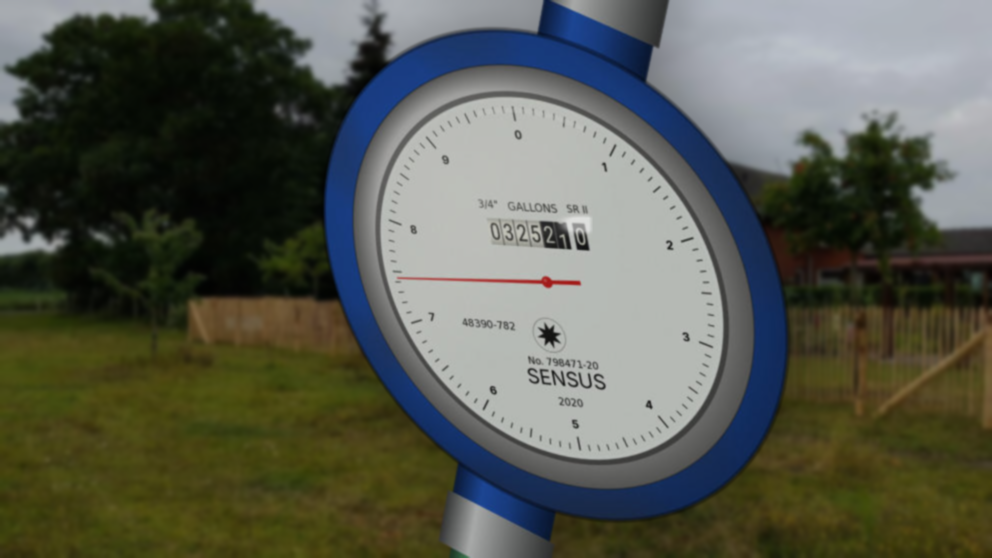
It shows 325207.4 gal
